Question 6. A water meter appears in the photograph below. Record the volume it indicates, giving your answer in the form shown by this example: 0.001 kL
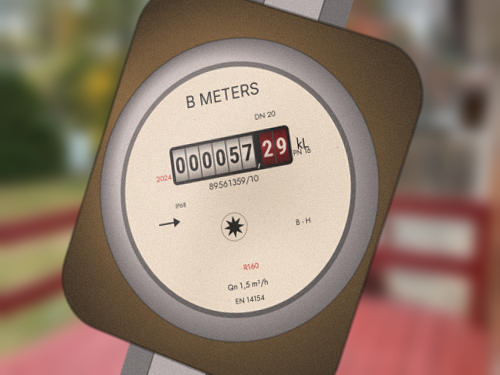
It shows 57.29 kL
